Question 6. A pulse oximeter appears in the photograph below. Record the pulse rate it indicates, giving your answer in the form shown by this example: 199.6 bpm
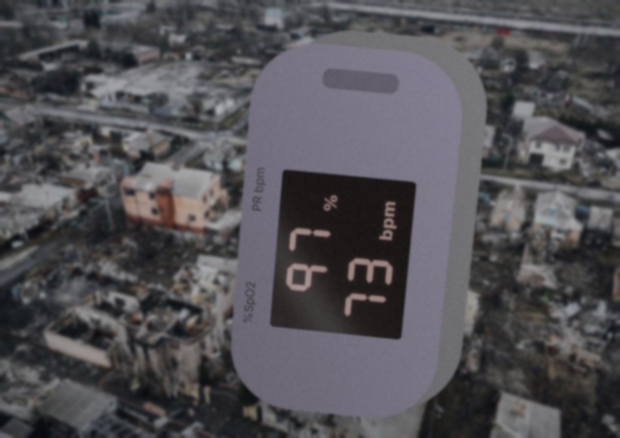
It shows 73 bpm
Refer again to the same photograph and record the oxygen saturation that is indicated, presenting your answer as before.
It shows 97 %
